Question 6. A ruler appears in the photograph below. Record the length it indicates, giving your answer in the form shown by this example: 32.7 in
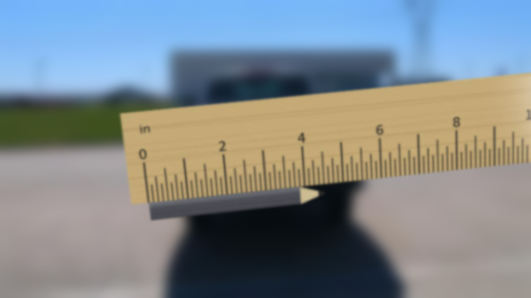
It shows 4.5 in
